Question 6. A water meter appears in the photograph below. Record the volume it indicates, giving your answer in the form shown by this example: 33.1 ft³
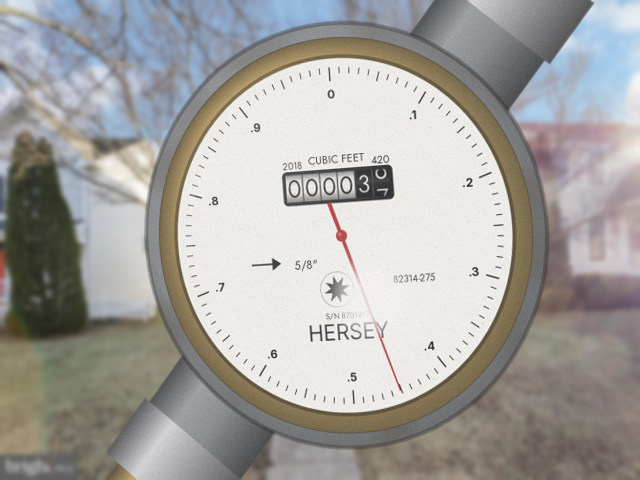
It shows 36.45 ft³
